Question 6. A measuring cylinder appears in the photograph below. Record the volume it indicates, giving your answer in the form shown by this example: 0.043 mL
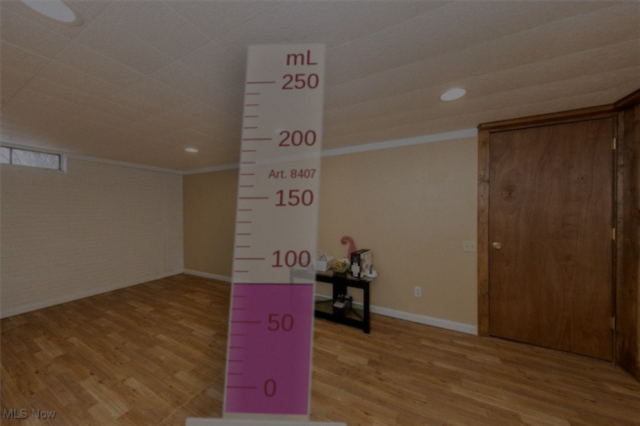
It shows 80 mL
